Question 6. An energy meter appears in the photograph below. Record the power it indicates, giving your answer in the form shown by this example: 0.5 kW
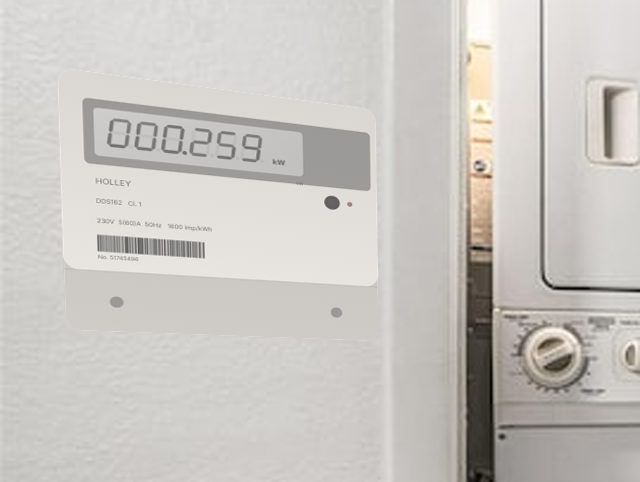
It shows 0.259 kW
